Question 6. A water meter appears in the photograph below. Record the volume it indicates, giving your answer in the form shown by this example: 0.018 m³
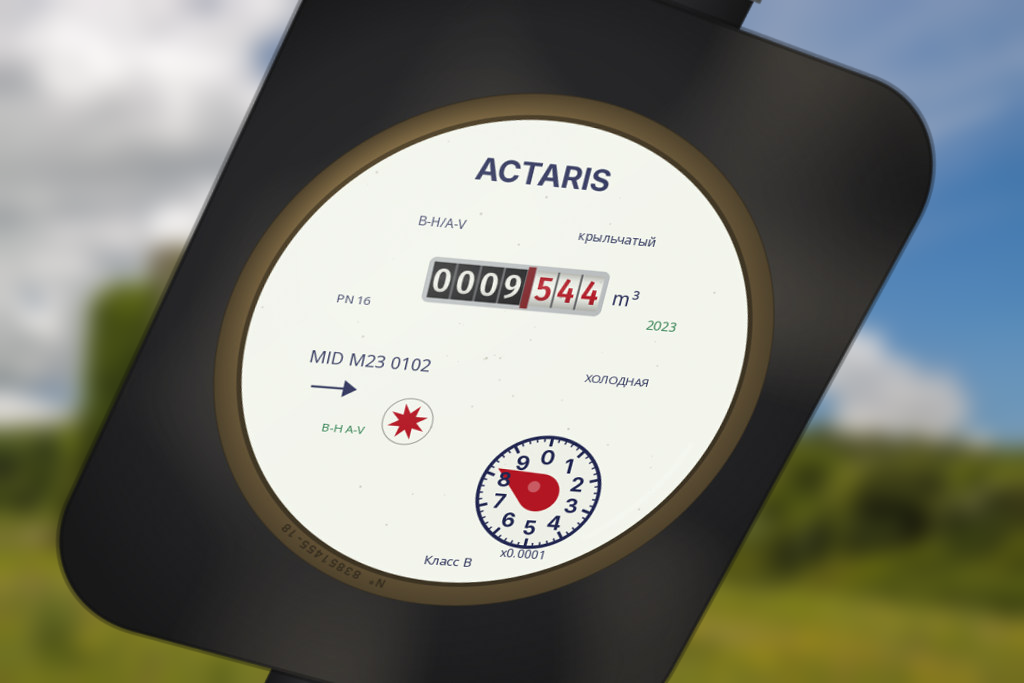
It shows 9.5448 m³
